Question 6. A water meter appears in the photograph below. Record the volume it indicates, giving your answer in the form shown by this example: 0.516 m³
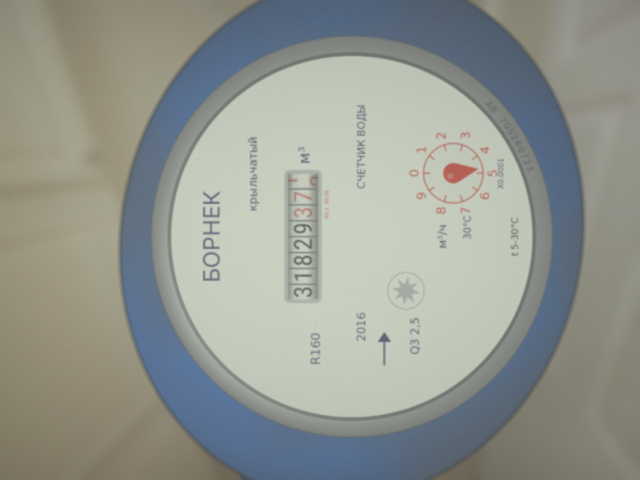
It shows 31829.3714 m³
